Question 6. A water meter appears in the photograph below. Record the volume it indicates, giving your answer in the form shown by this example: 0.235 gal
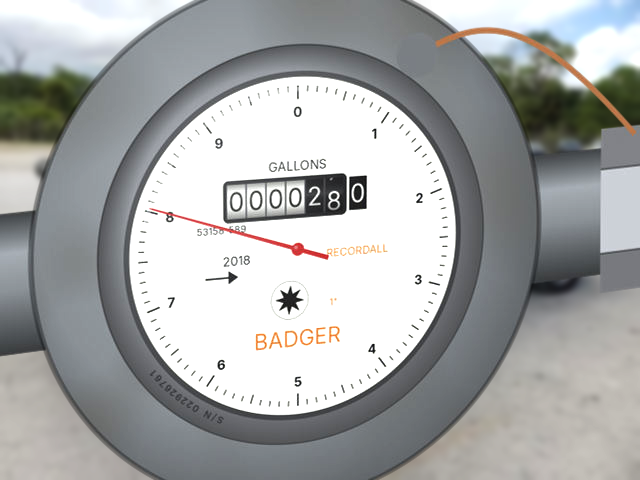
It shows 278.0 gal
